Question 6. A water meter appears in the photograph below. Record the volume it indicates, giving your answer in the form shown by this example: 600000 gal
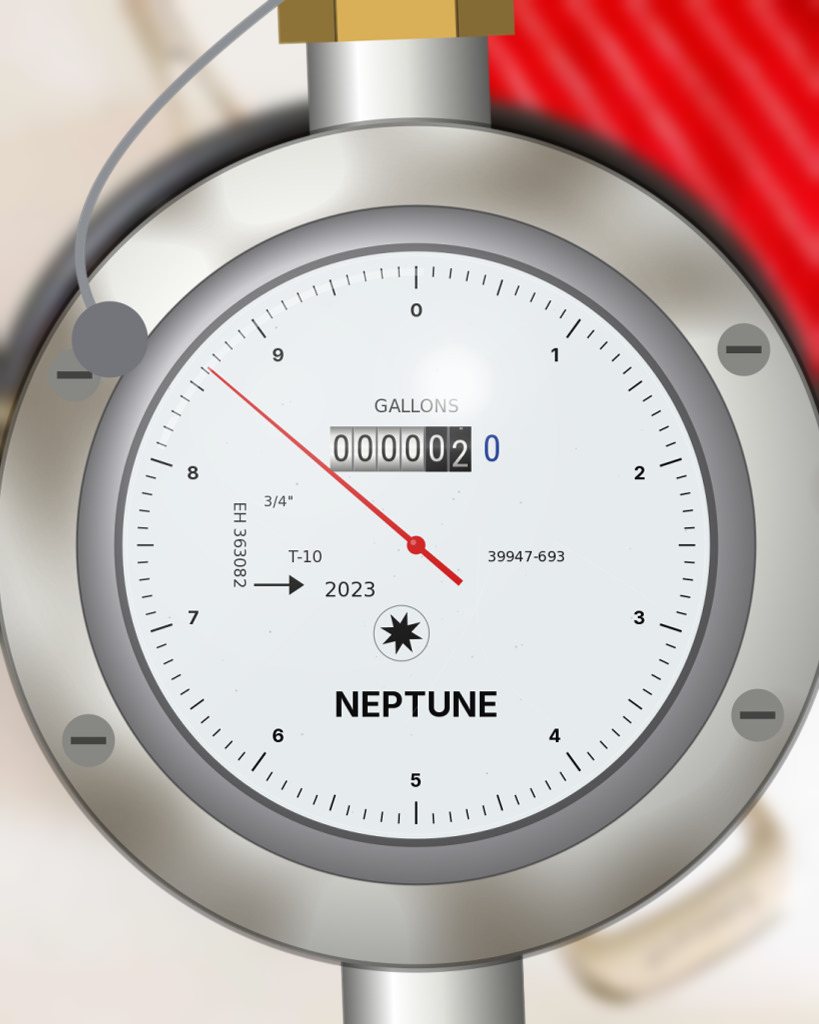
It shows 18.6 gal
